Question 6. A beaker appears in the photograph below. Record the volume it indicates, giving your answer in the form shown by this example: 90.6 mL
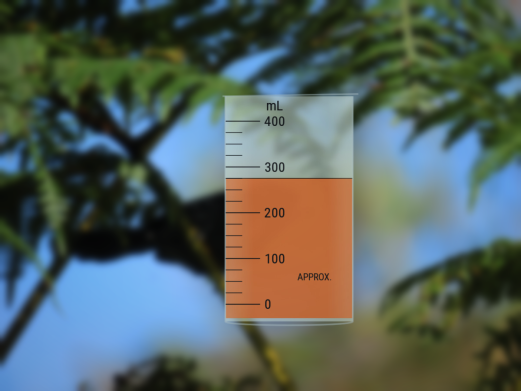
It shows 275 mL
